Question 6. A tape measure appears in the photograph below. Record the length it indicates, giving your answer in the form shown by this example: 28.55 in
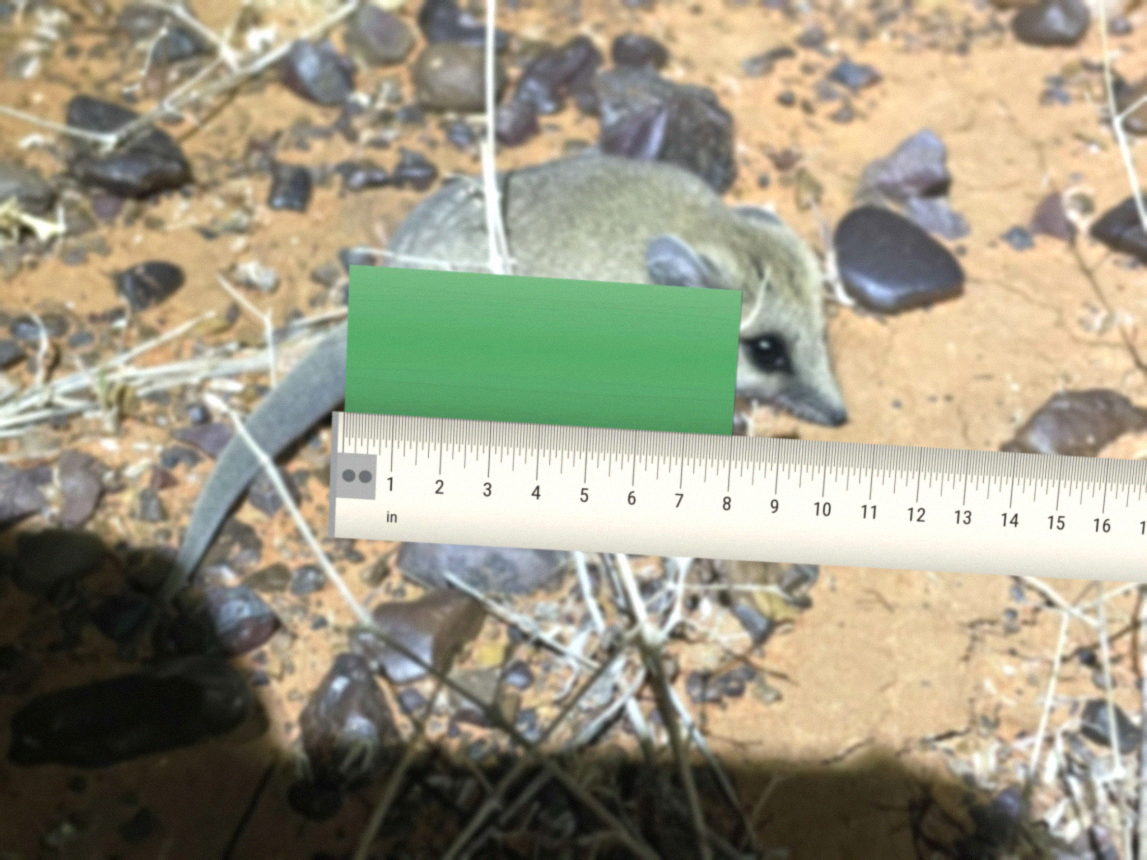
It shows 8 in
